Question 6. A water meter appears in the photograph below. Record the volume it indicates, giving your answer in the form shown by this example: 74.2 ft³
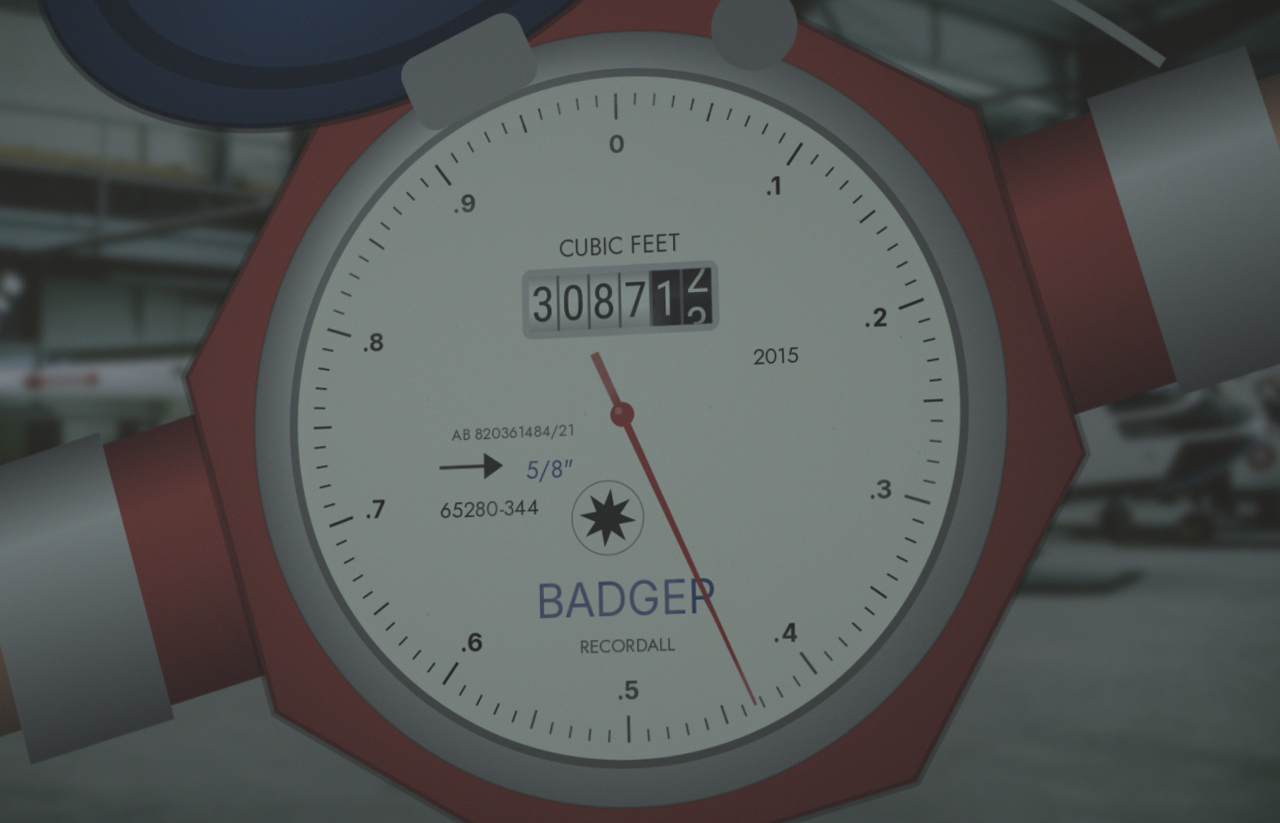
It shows 308712.43 ft³
